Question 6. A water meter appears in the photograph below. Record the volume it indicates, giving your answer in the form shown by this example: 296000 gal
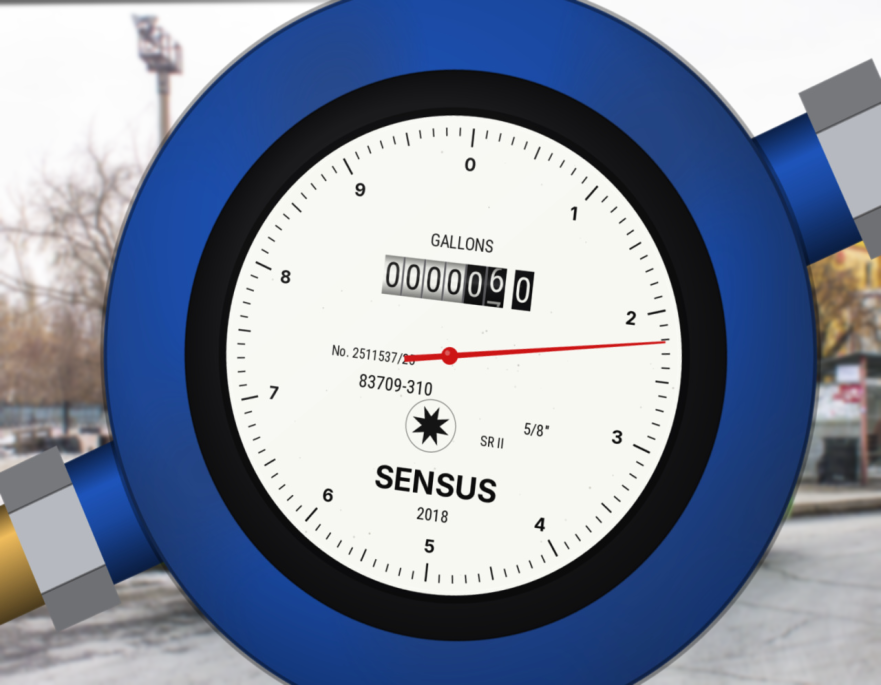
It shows 62.2 gal
